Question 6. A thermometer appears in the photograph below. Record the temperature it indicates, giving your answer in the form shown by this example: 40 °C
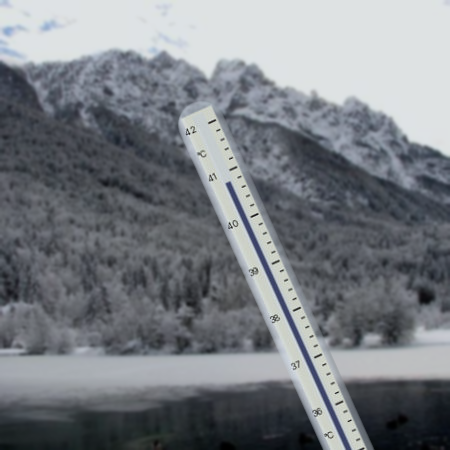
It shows 40.8 °C
